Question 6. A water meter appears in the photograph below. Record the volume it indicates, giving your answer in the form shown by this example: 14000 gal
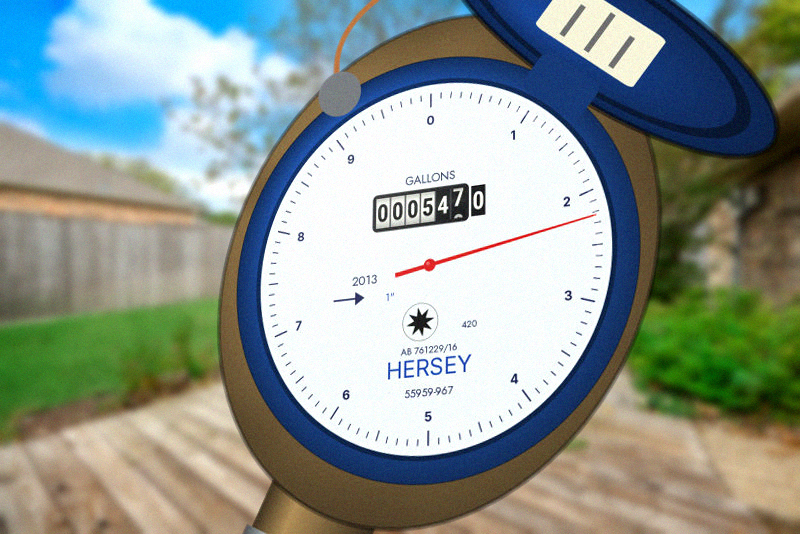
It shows 5472.2 gal
